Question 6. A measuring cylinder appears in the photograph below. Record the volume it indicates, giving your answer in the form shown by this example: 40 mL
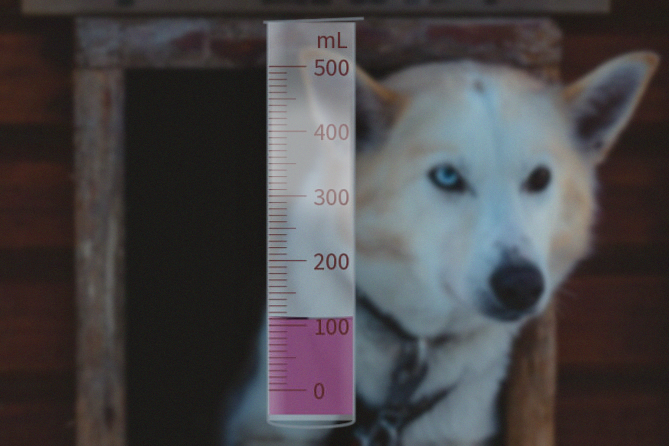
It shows 110 mL
